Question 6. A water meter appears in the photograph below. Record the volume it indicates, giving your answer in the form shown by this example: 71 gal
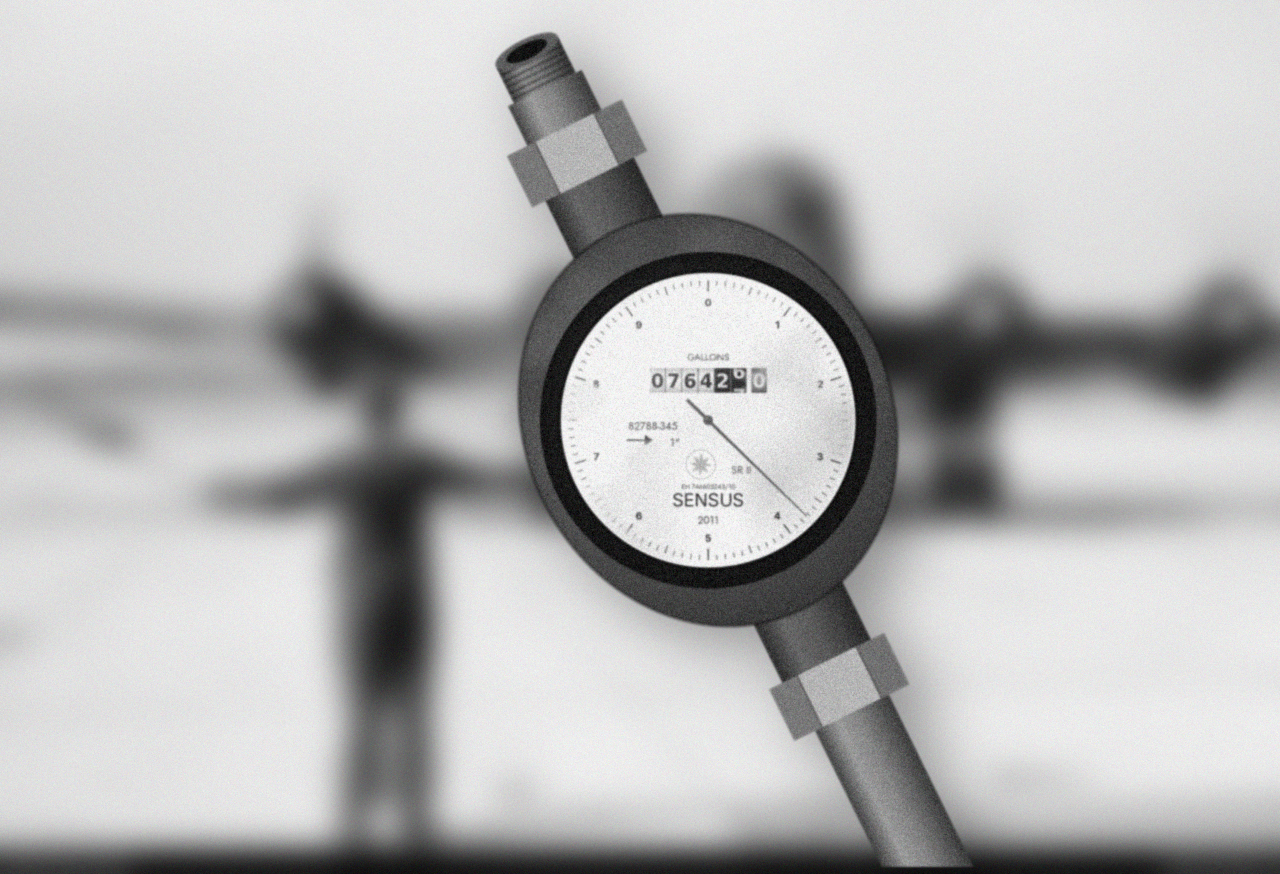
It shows 764263.7 gal
